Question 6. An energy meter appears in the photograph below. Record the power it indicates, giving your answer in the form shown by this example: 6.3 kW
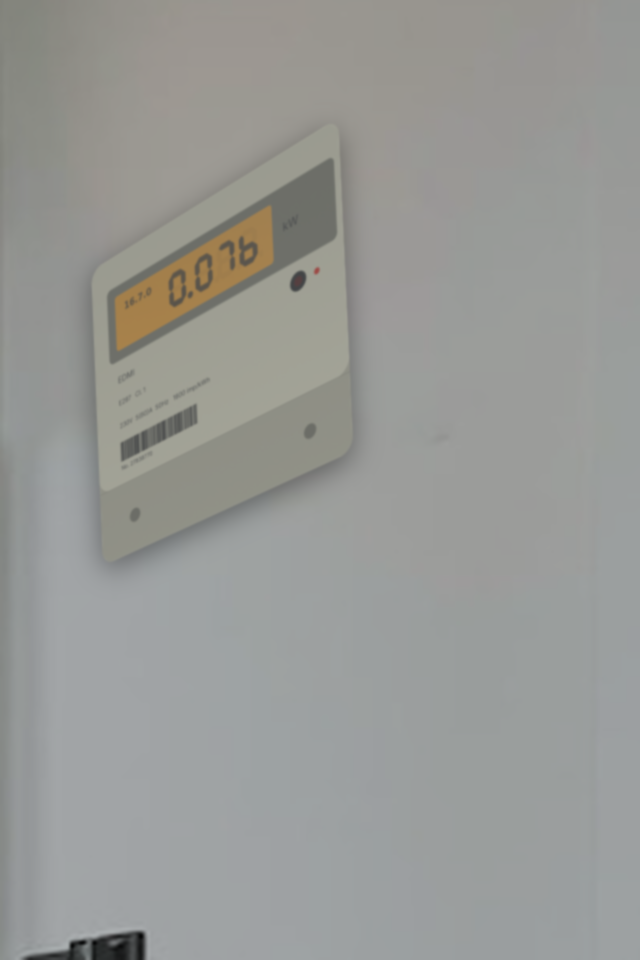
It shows 0.076 kW
